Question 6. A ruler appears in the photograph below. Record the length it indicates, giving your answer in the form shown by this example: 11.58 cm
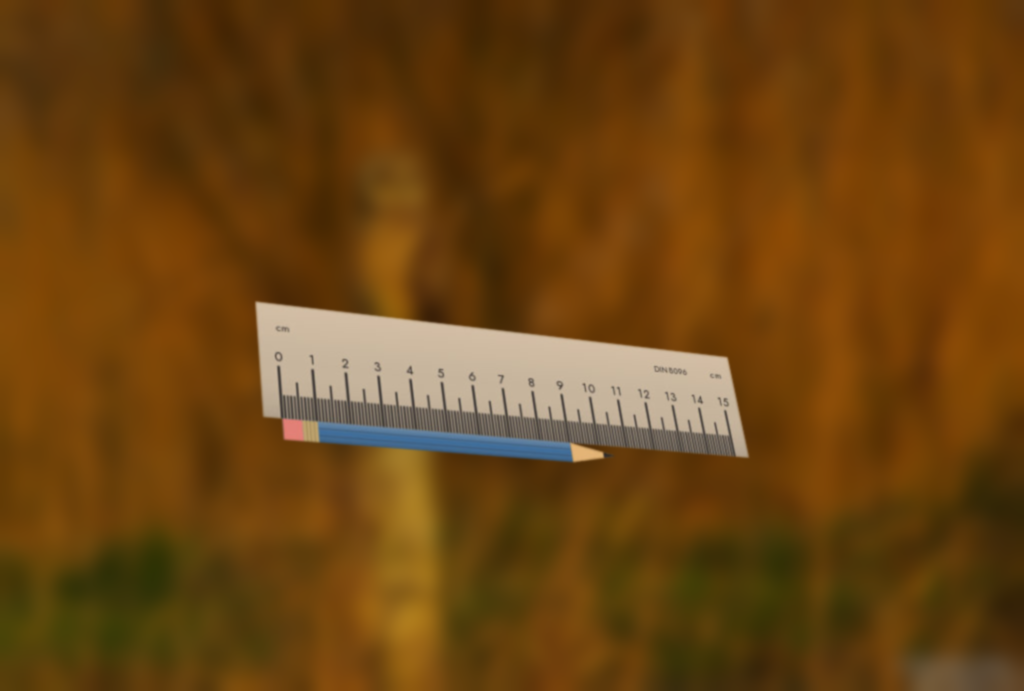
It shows 10.5 cm
